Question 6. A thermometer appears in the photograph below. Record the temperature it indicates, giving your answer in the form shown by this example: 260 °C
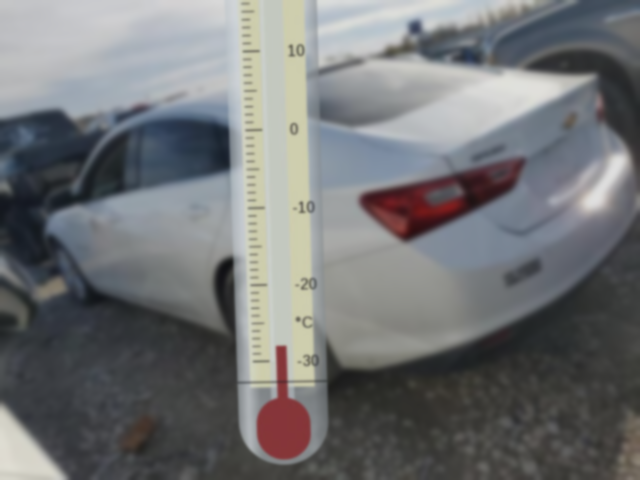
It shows -28 °C
